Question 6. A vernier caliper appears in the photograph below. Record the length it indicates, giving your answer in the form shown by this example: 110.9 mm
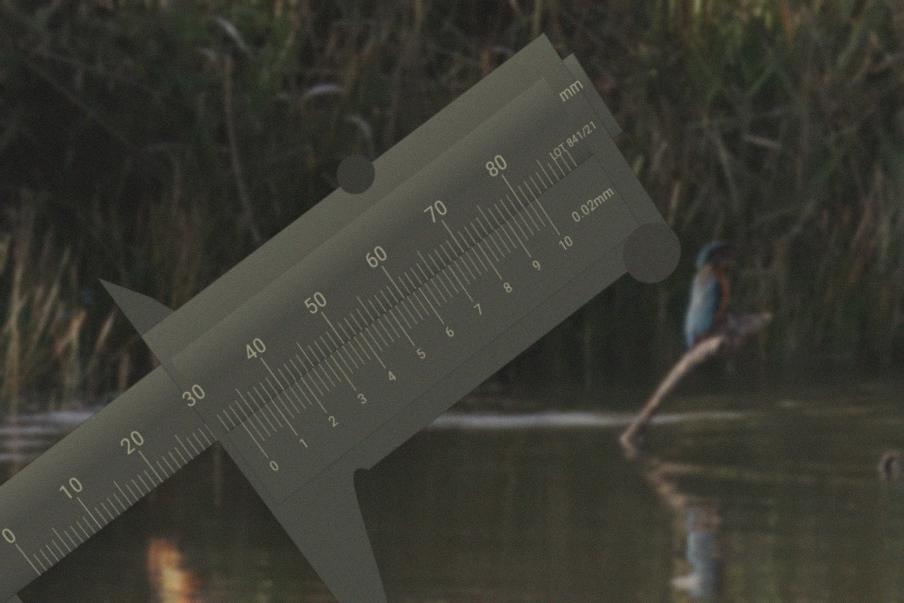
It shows 33.0 mm
